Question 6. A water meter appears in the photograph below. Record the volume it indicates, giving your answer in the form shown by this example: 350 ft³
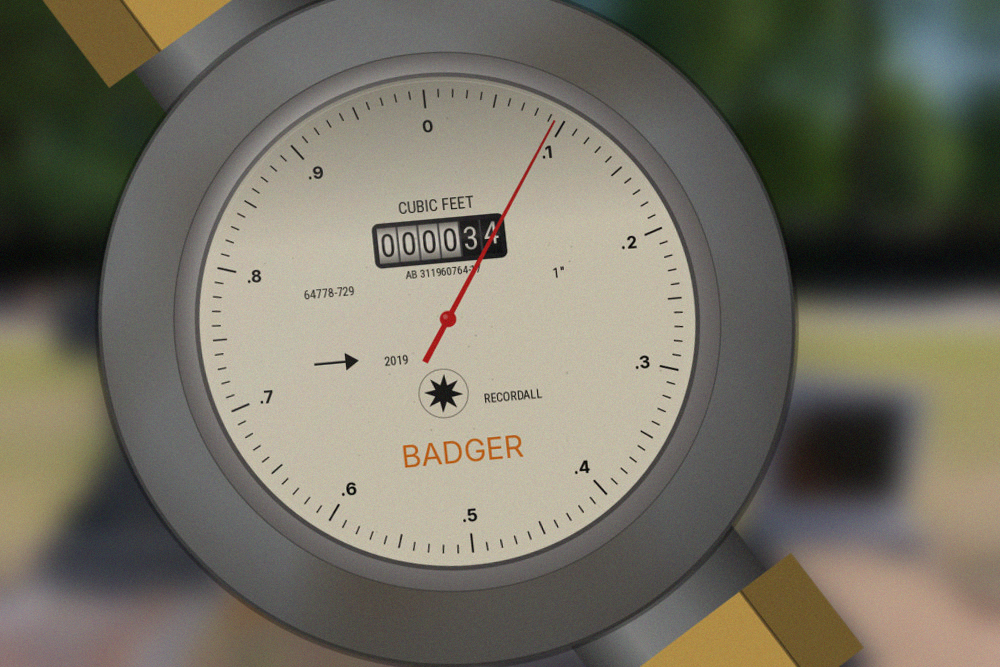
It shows 34.09 ft³
